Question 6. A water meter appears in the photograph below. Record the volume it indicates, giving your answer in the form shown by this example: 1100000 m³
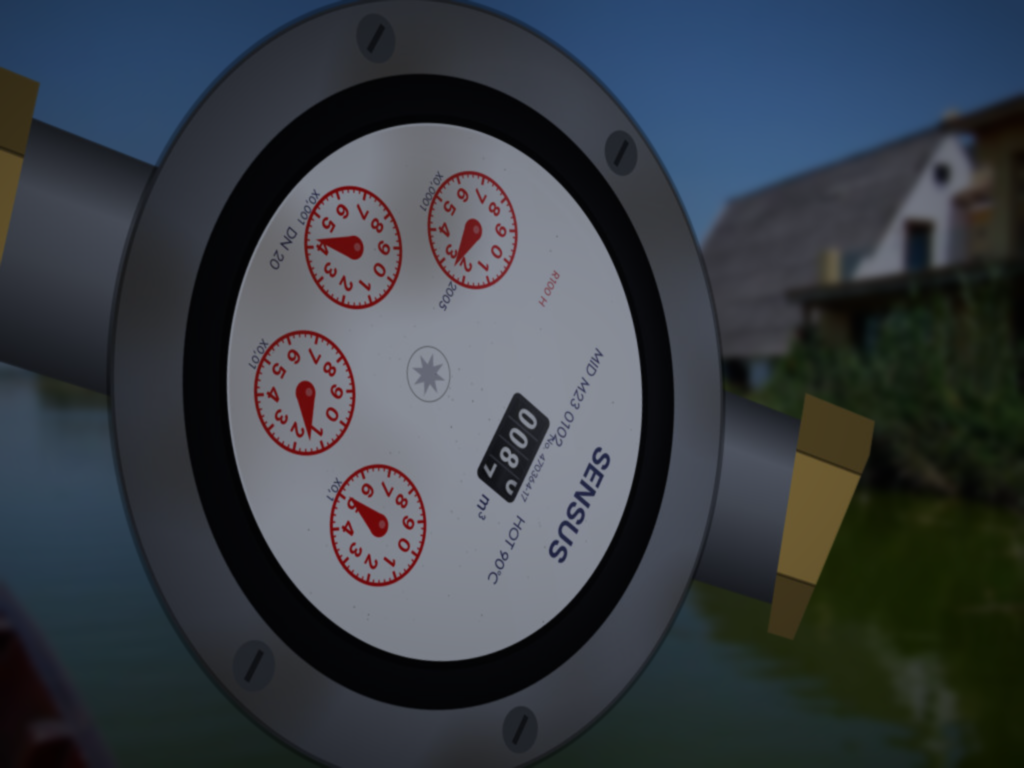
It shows 86.5142 m³
